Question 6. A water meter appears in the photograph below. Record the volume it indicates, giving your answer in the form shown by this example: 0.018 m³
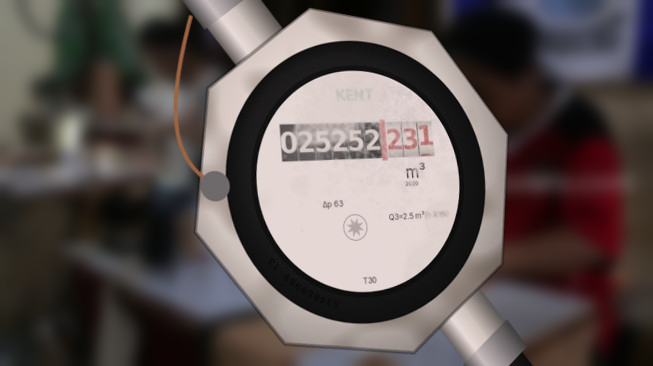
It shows 25252.231 m³
